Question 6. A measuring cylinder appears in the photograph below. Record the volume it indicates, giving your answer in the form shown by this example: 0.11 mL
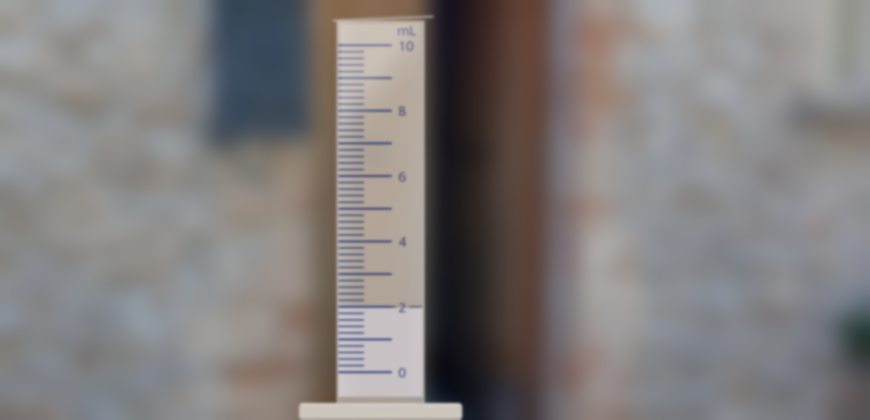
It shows 2 mL
